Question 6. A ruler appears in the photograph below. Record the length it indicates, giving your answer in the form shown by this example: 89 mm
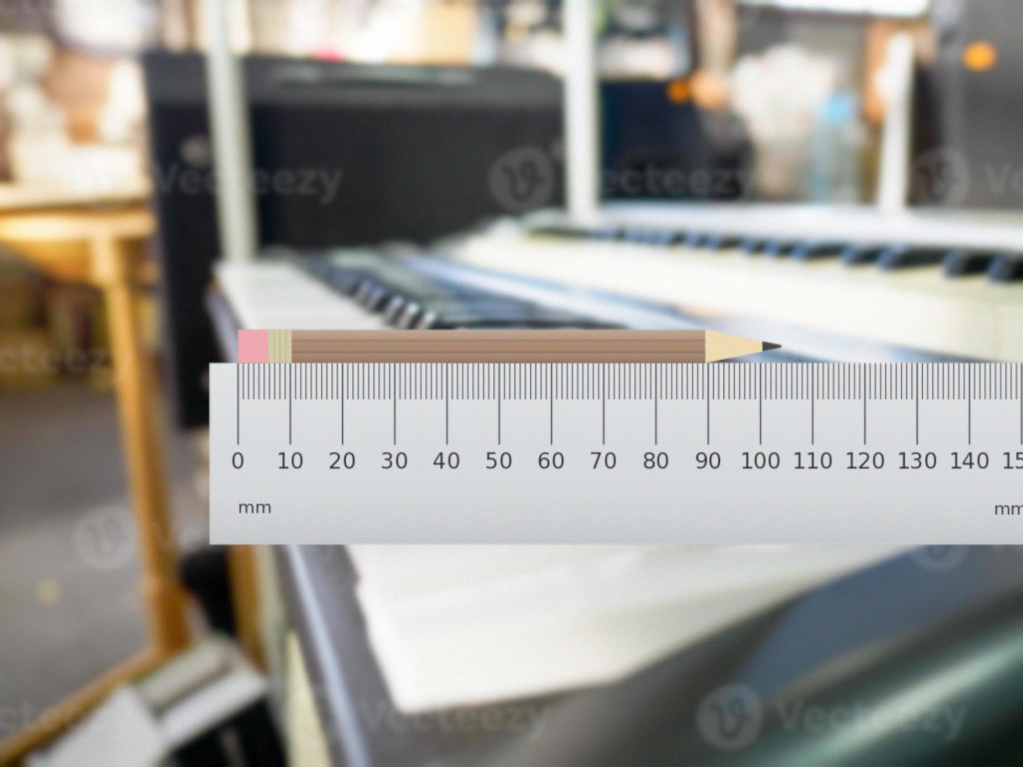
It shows 104 mm
